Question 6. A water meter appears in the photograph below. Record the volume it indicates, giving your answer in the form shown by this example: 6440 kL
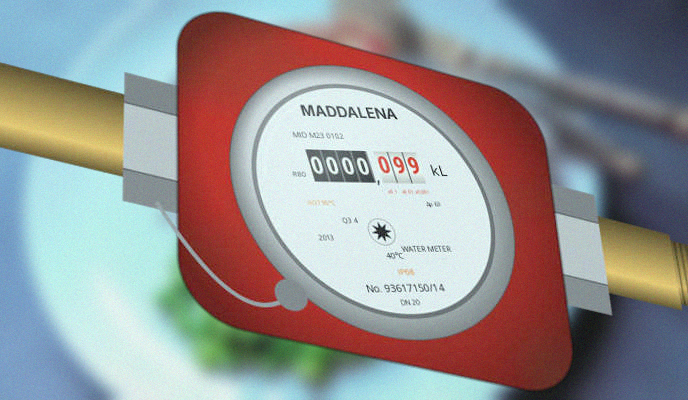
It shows 0.099 kL
